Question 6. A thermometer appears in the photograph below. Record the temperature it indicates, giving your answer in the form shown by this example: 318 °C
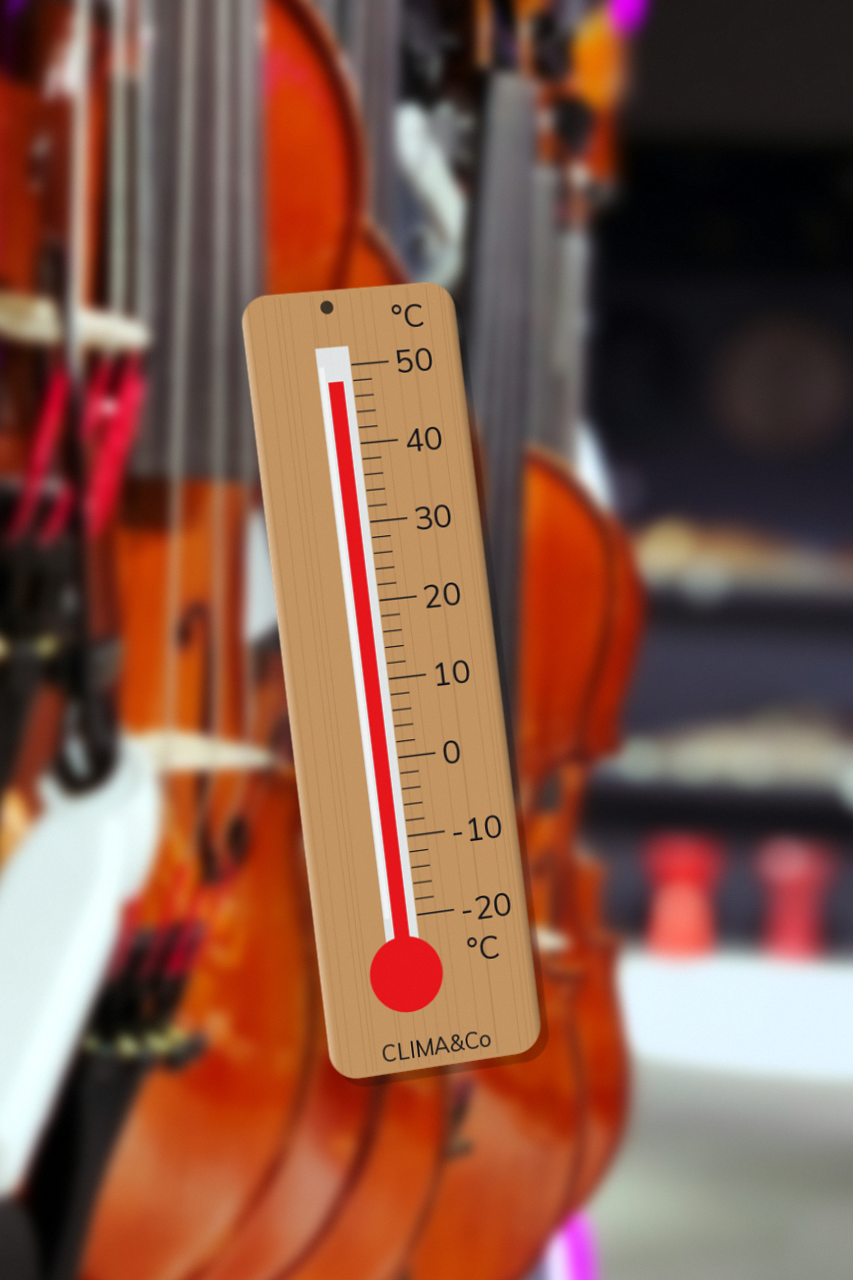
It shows 48 °C
